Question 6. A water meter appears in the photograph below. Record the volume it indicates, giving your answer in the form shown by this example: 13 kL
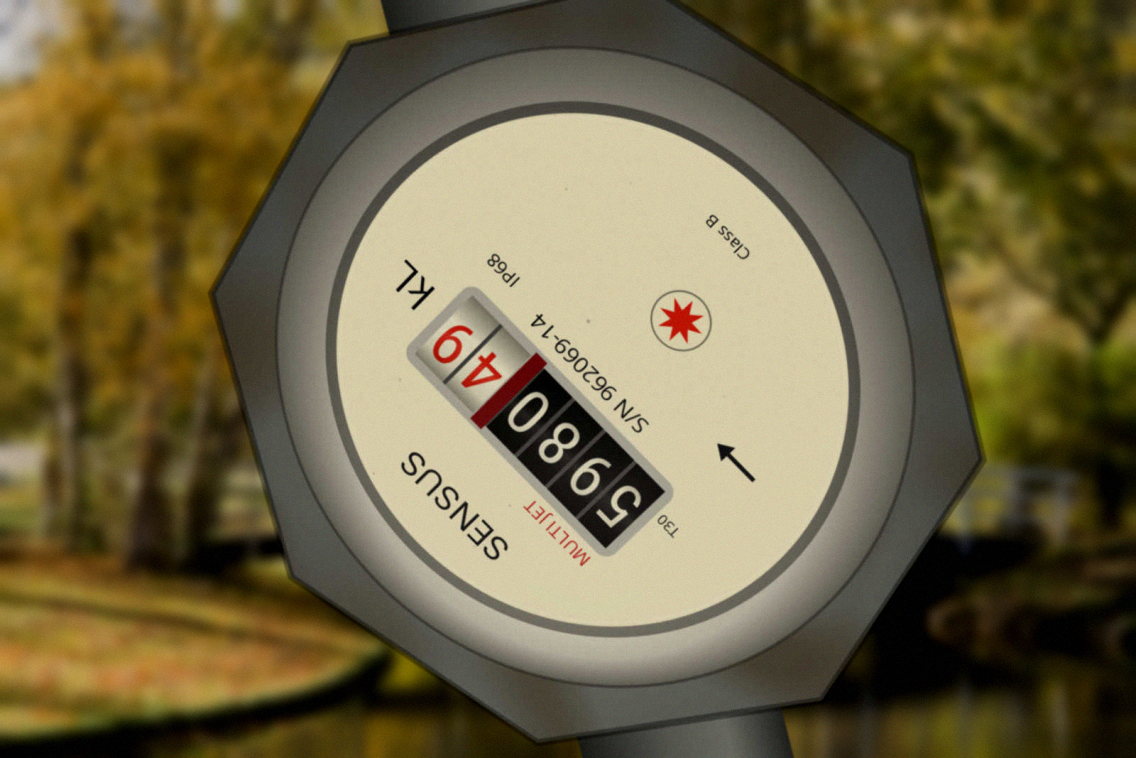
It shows 5980.49 kL
